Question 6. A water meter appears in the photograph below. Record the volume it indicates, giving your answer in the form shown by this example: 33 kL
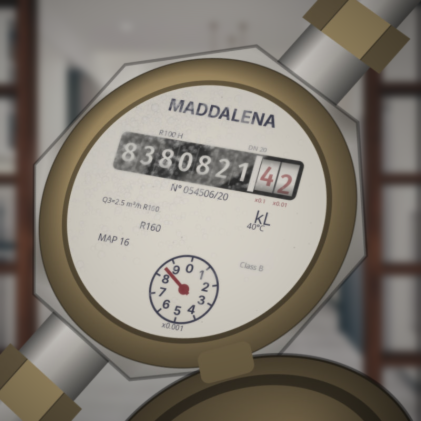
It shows 8380821.418 kL
